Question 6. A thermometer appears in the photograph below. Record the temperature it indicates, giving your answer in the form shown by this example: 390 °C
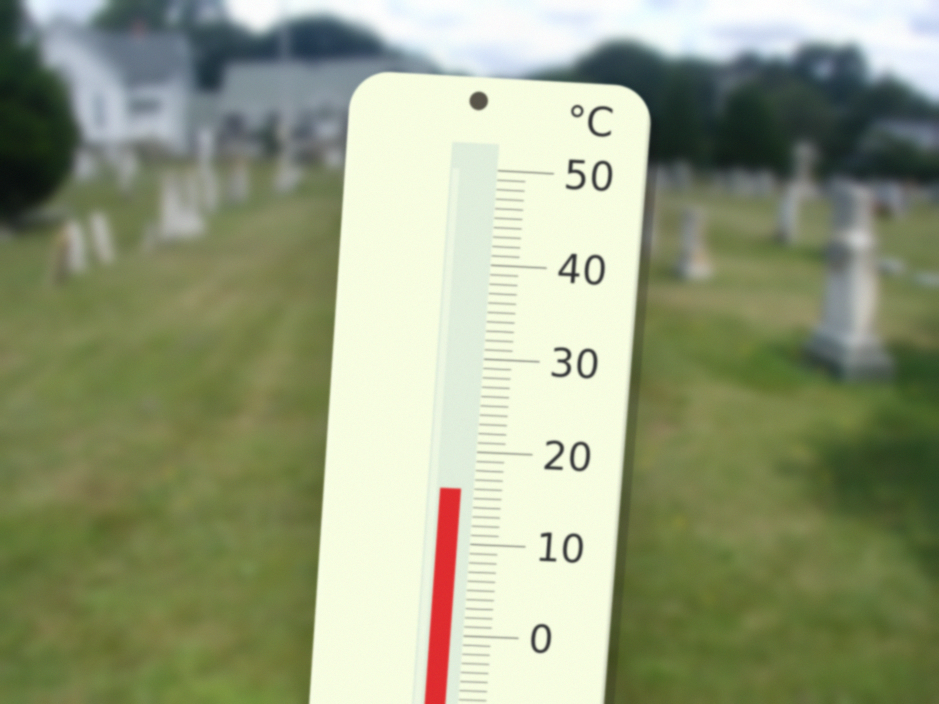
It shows 16 °C
